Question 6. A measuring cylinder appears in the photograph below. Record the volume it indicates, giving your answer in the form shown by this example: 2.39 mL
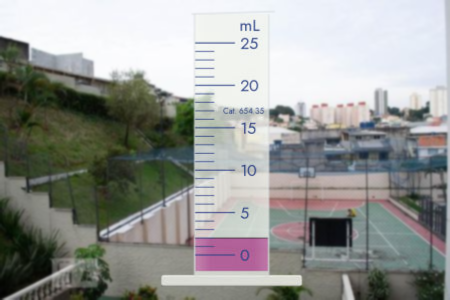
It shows 2 mL
